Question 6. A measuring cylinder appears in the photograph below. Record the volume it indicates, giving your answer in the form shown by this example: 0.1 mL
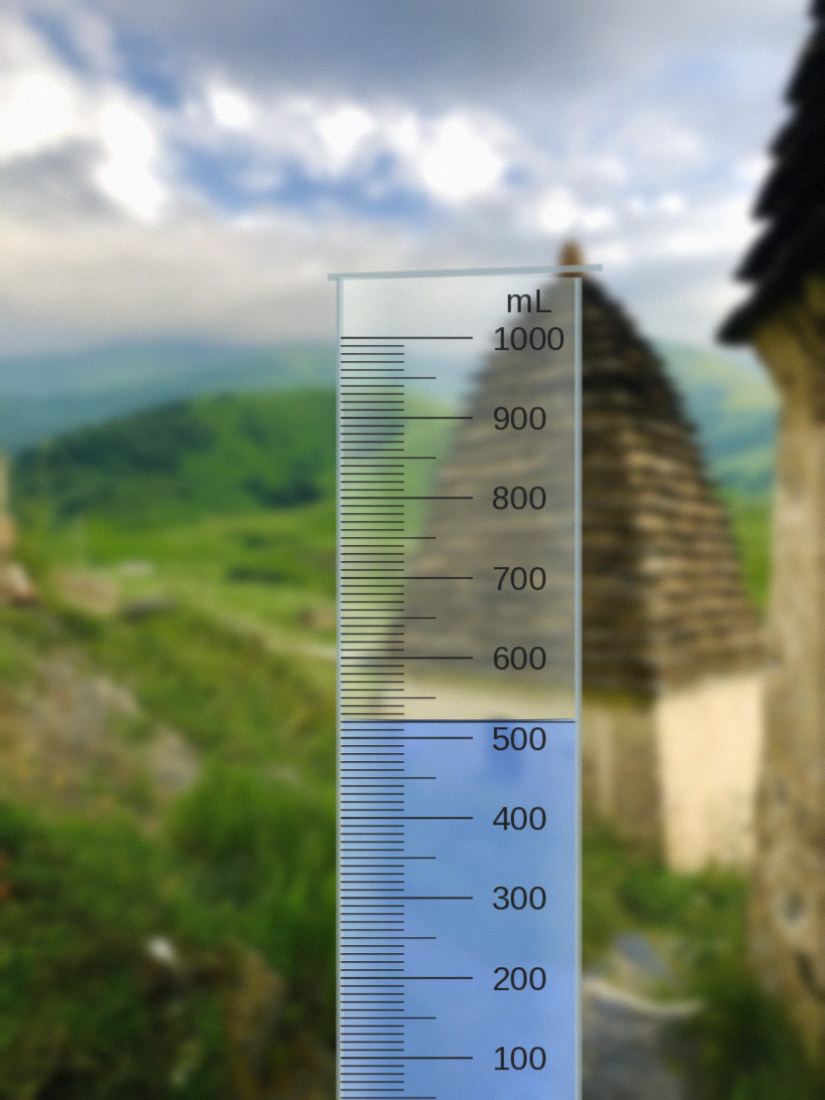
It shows 520 mL
